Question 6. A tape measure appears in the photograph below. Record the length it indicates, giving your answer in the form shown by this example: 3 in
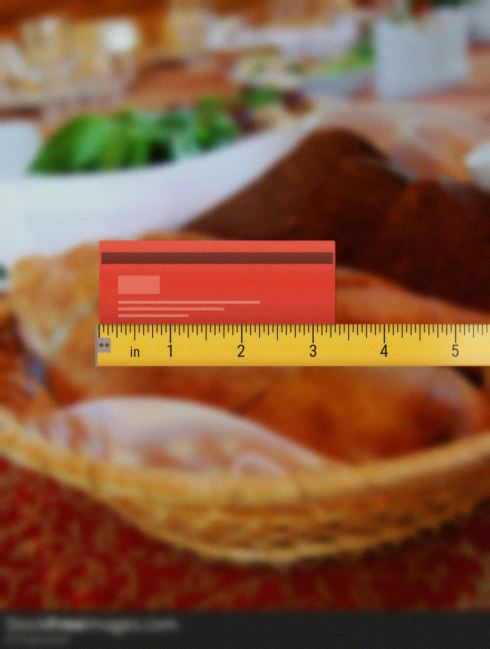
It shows 3.3125 in
